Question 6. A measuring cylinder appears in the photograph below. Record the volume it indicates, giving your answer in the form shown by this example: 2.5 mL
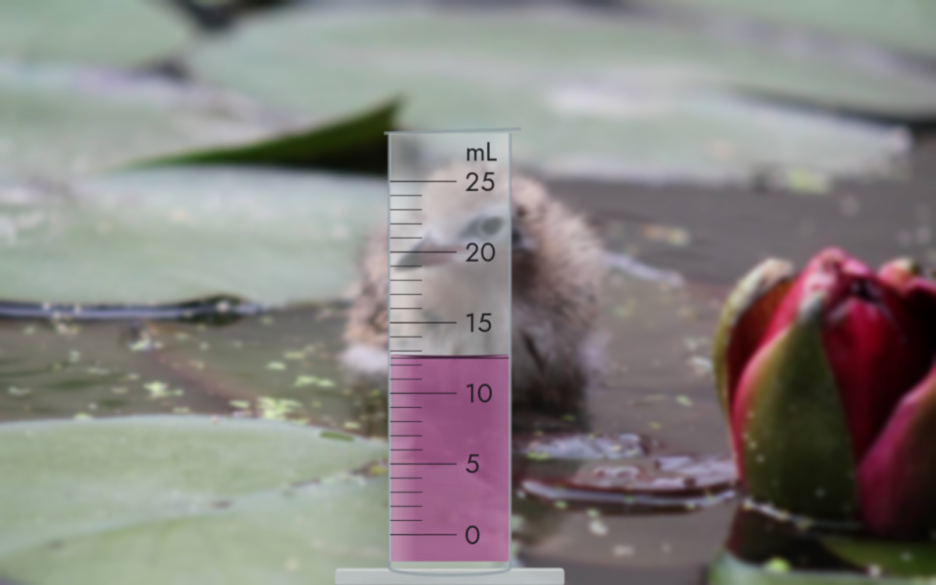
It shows 12.5 mL
